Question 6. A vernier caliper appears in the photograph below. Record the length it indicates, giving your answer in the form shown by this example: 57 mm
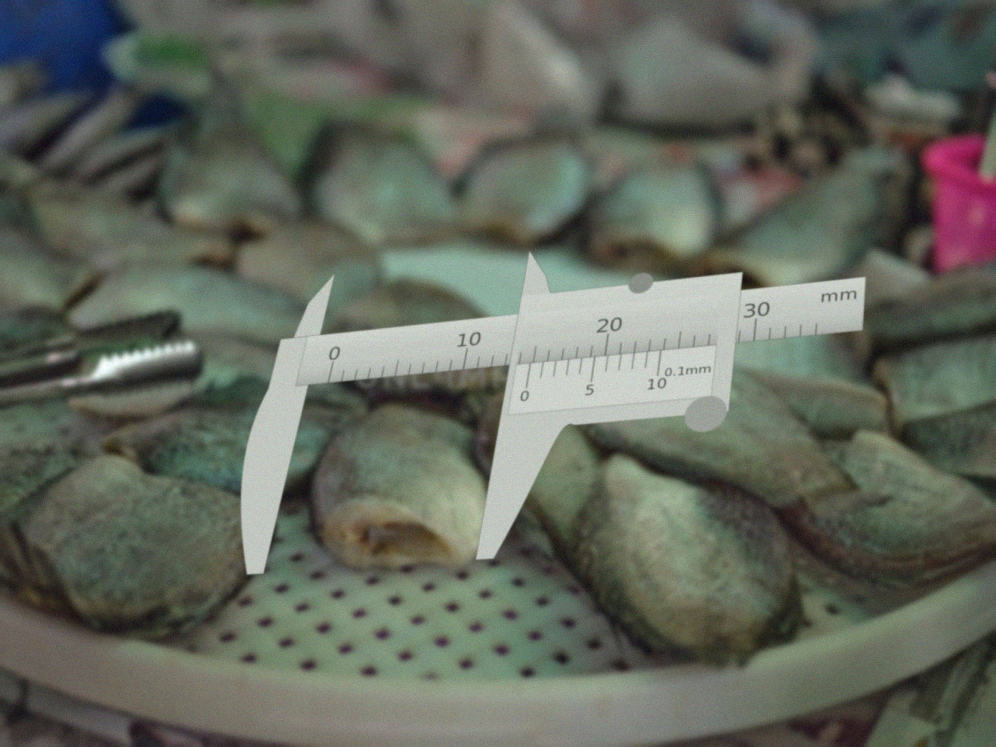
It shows 14.8 mm
